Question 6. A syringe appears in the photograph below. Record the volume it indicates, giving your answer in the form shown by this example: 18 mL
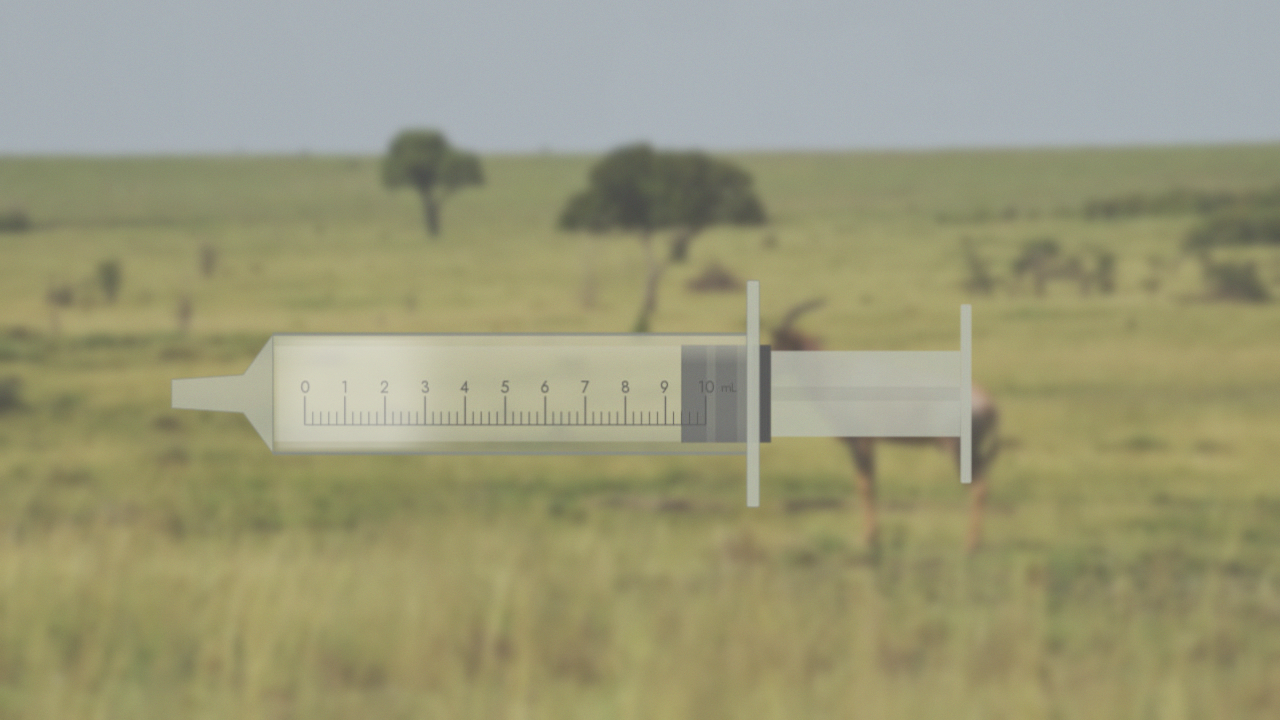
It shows 9.4 mL
